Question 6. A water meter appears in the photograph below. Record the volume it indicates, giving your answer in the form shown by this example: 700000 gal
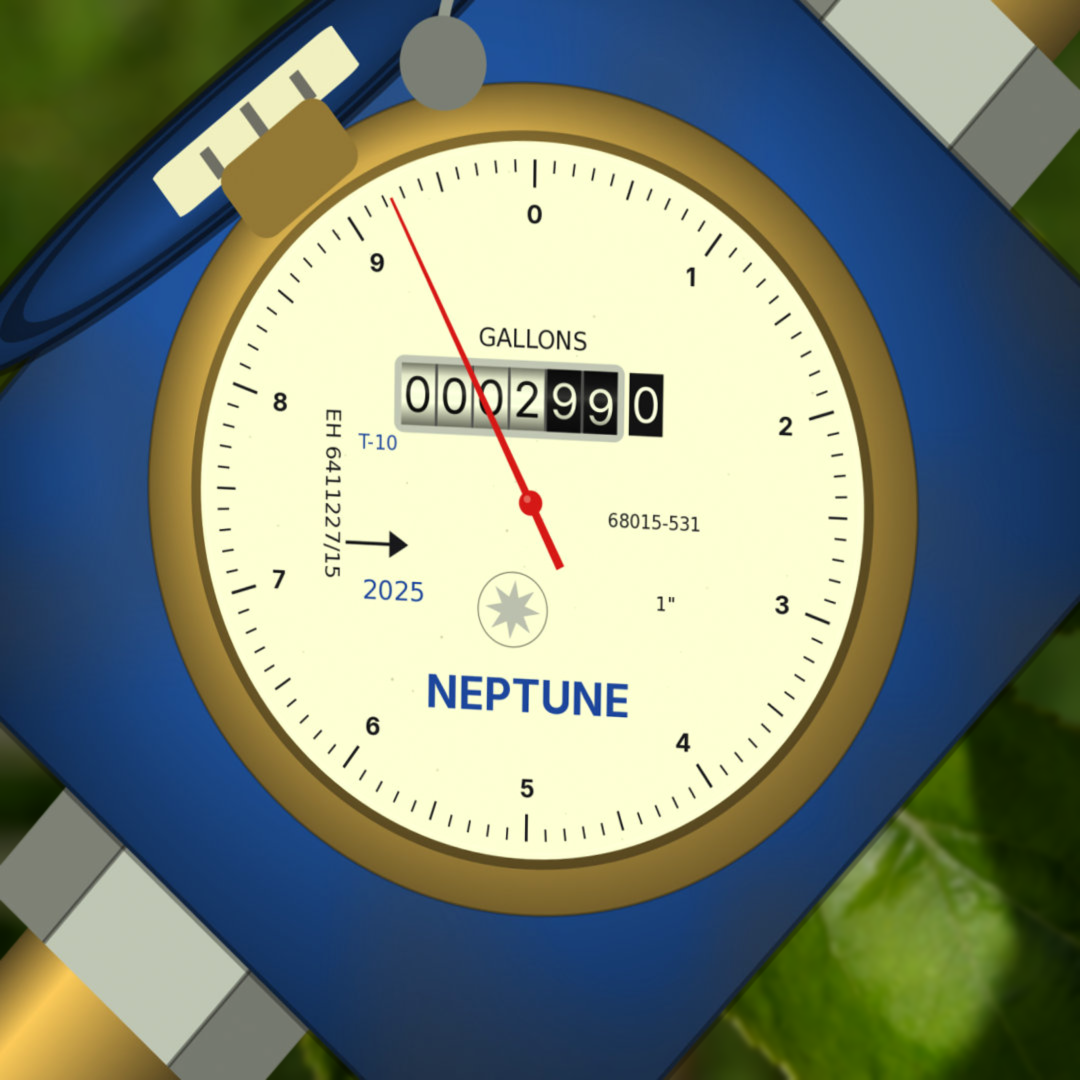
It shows 2989.2 gal
